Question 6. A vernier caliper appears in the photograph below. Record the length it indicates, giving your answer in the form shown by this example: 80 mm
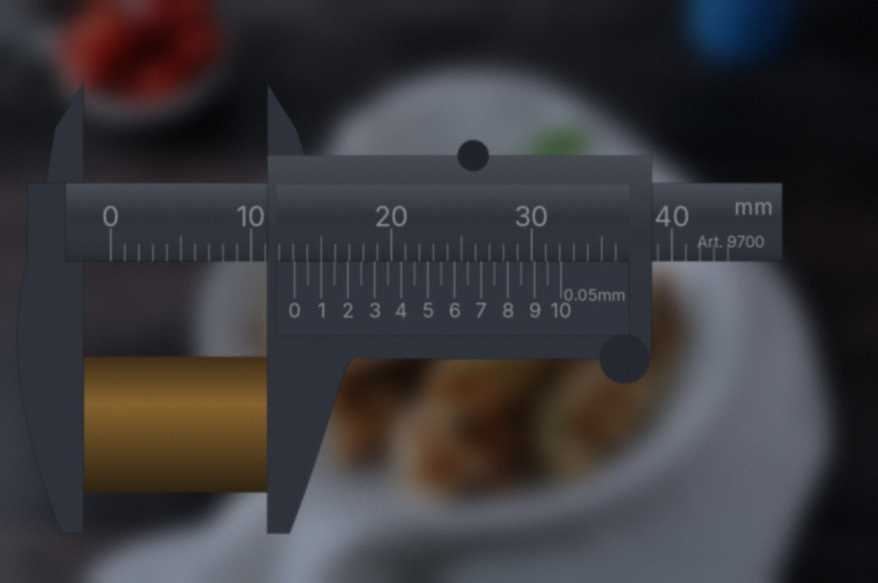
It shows 13.1 mm
